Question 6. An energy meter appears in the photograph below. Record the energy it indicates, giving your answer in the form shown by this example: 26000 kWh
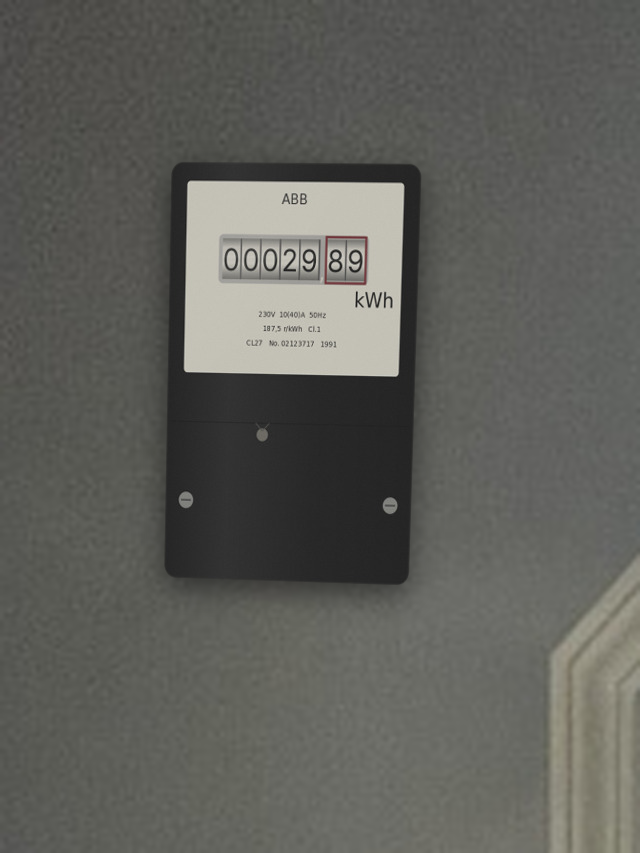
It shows 29.89 kWh
